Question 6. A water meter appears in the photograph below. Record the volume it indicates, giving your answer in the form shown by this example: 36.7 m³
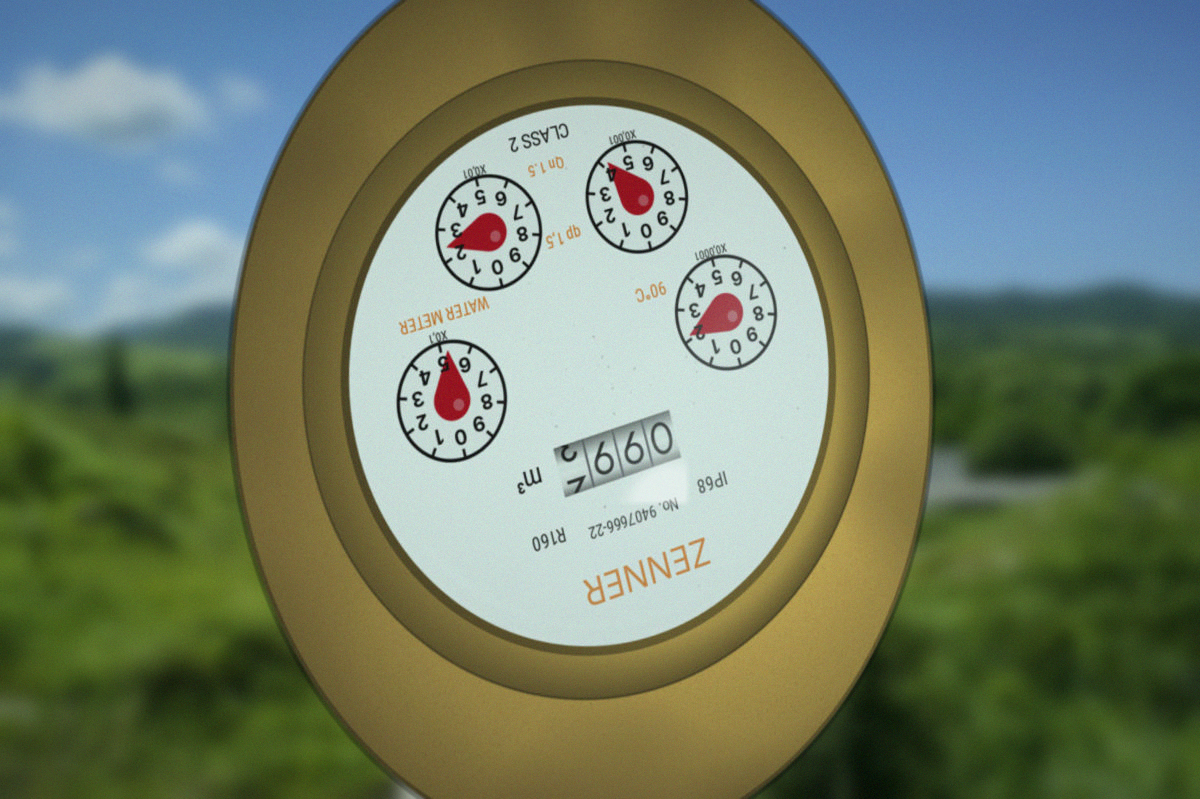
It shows 992.5242 m³
